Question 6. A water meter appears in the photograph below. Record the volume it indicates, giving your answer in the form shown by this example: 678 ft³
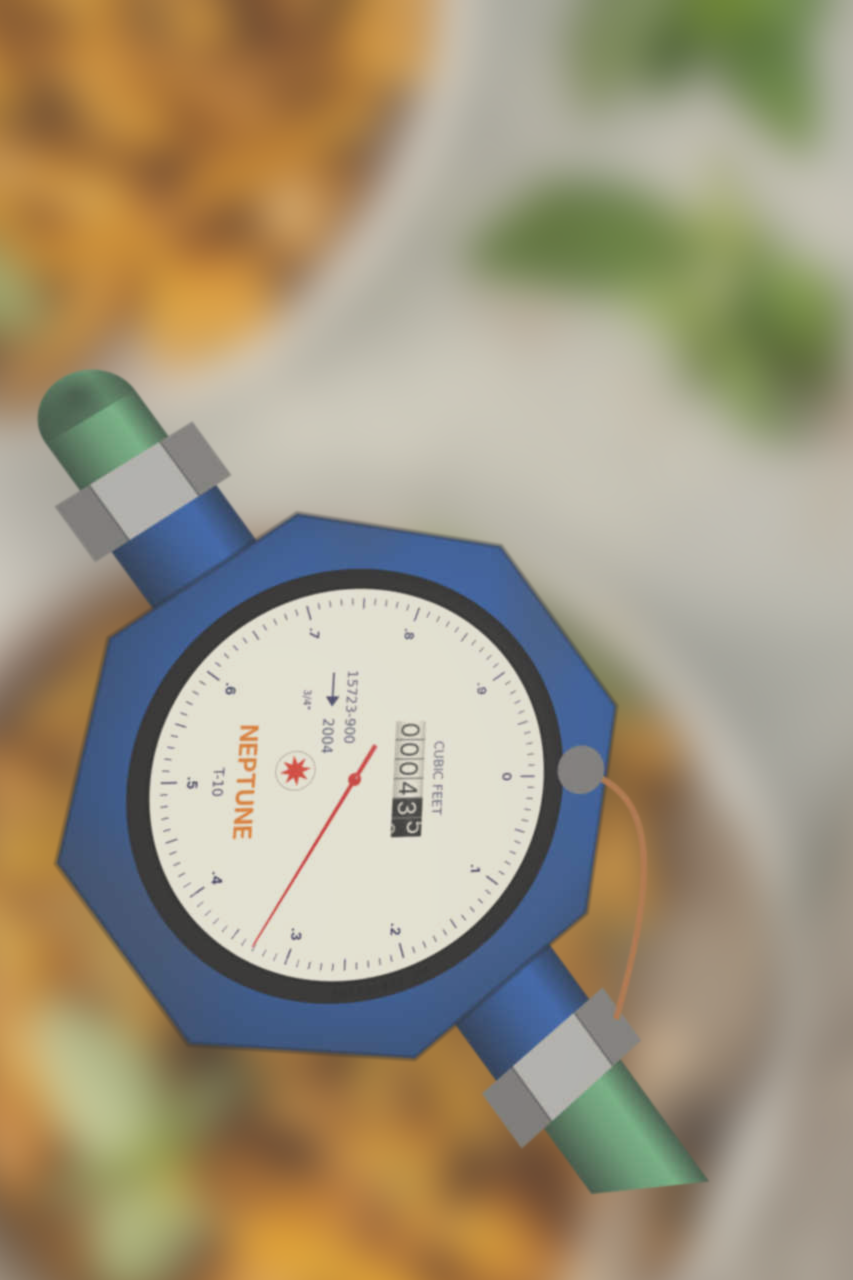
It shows 435.33 ft³
